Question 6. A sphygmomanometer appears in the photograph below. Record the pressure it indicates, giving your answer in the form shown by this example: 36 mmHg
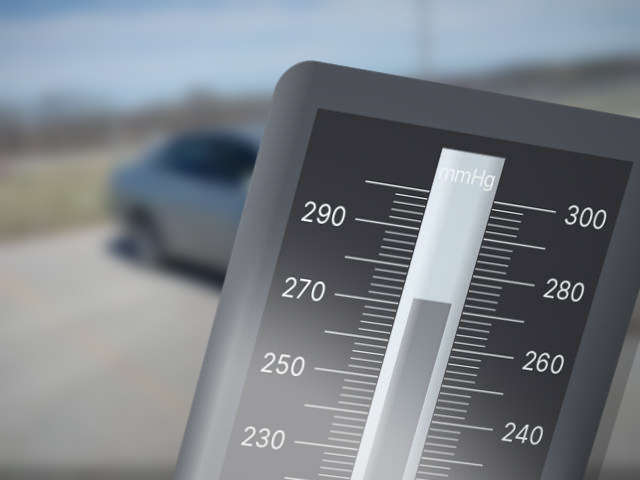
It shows 272 mmHg
